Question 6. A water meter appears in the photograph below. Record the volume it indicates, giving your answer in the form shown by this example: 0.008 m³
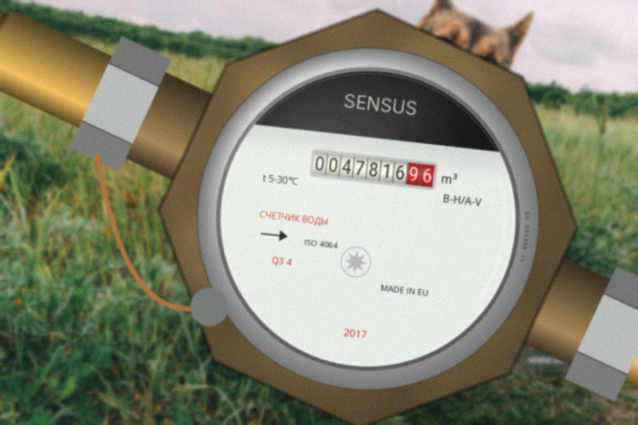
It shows 47816.96 m³
